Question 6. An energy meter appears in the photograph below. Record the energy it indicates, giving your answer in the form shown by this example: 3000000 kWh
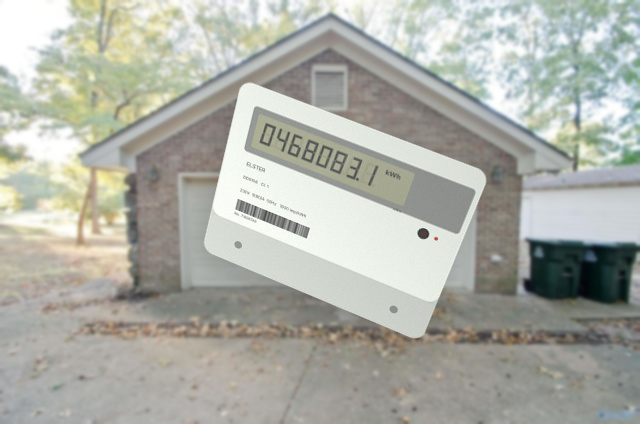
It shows 468083.1 kWh
